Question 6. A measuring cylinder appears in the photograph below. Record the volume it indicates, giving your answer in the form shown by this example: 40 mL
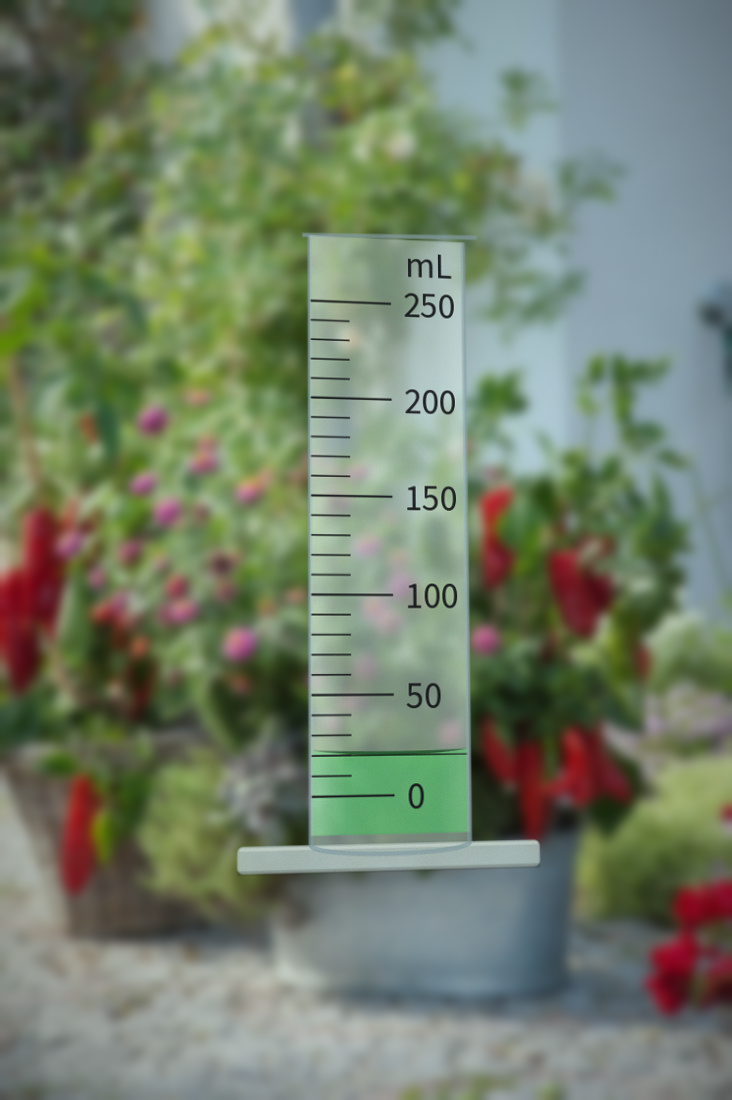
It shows 20 mL
